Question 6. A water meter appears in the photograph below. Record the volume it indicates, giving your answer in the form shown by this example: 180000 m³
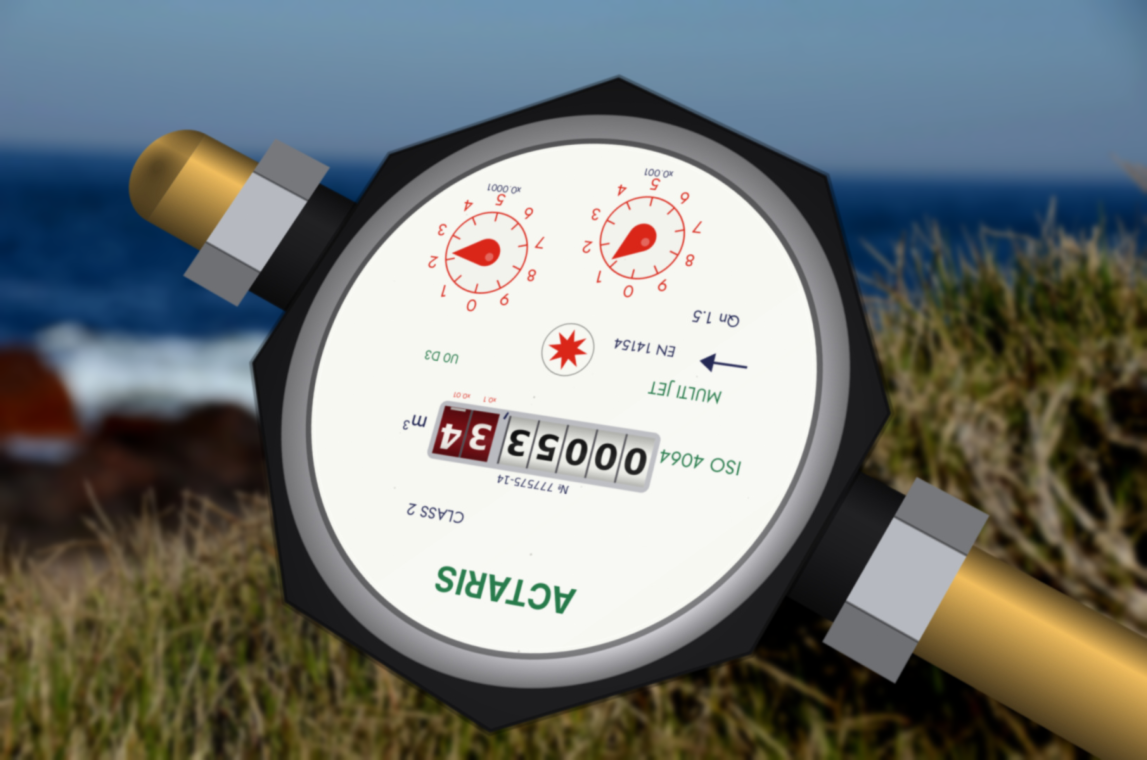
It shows 53.3412 m³
